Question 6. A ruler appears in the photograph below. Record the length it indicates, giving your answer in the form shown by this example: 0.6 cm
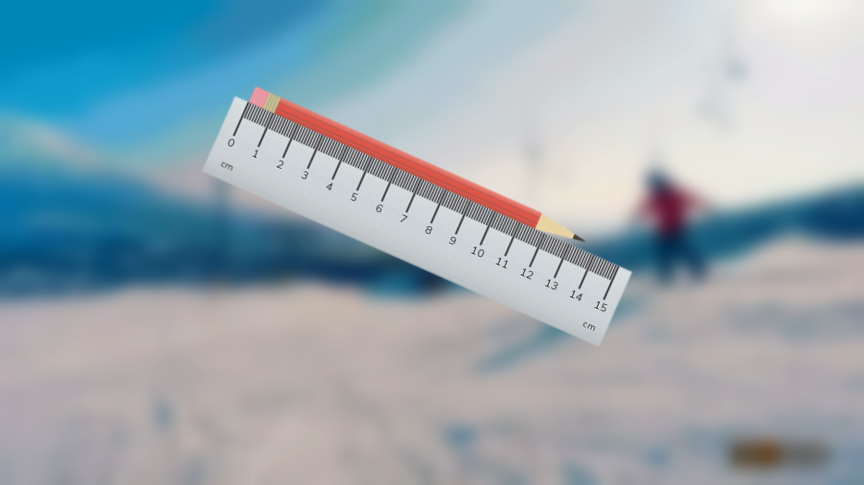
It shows 13.5 cm
